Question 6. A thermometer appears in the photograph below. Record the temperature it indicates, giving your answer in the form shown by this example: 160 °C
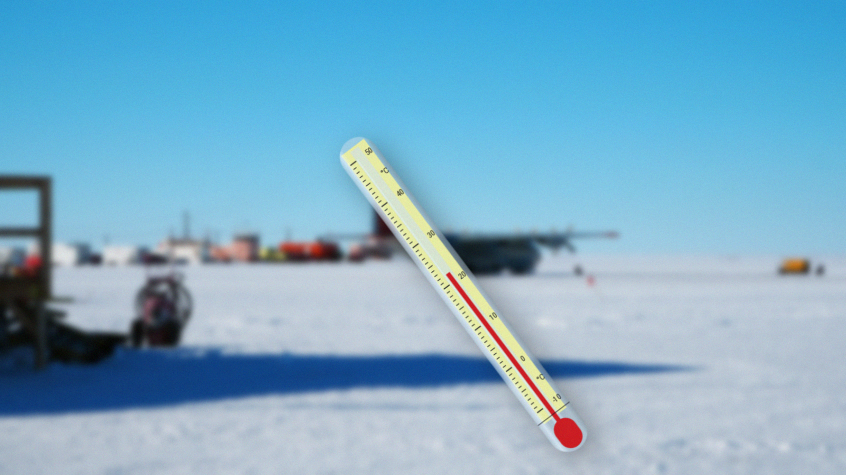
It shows 22 °C
